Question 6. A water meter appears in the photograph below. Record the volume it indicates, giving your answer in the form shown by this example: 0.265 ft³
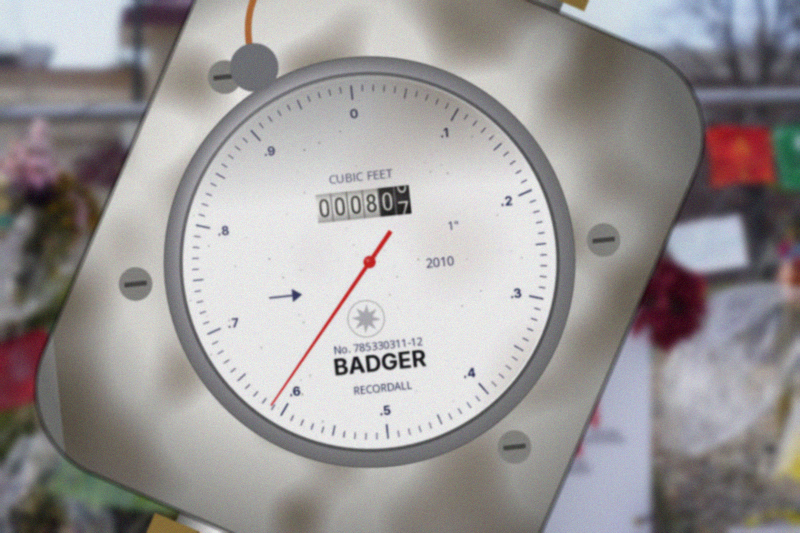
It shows 806.61 ft³
